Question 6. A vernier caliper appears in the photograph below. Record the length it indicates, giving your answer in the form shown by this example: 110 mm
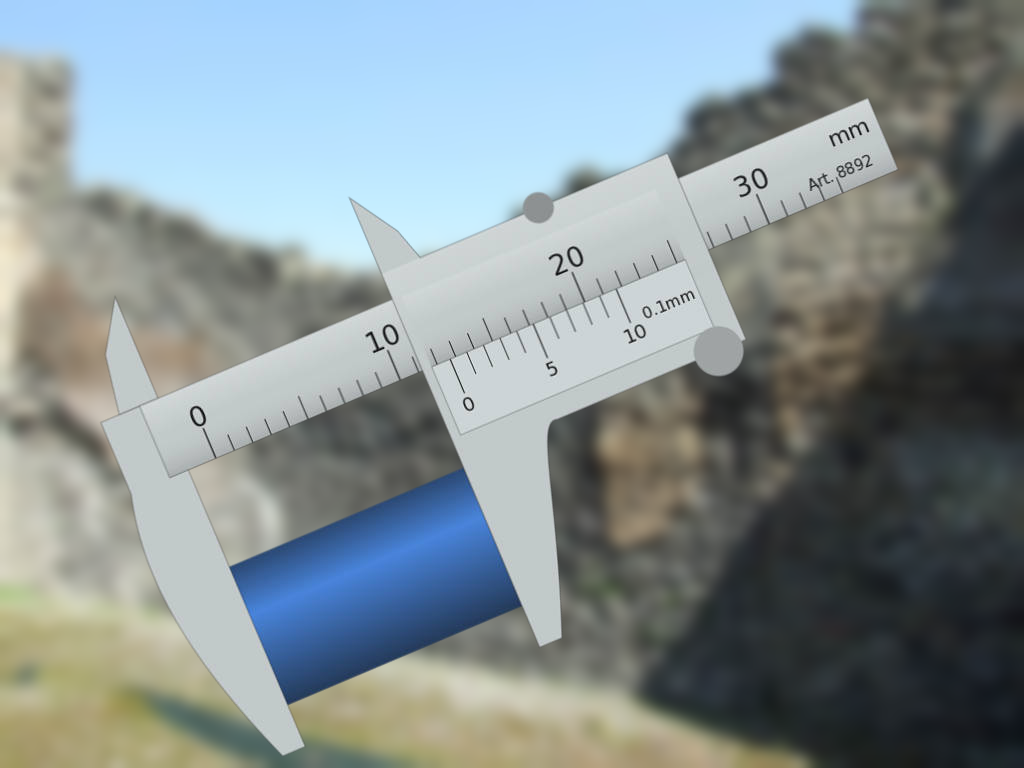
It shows 12.7 mm
